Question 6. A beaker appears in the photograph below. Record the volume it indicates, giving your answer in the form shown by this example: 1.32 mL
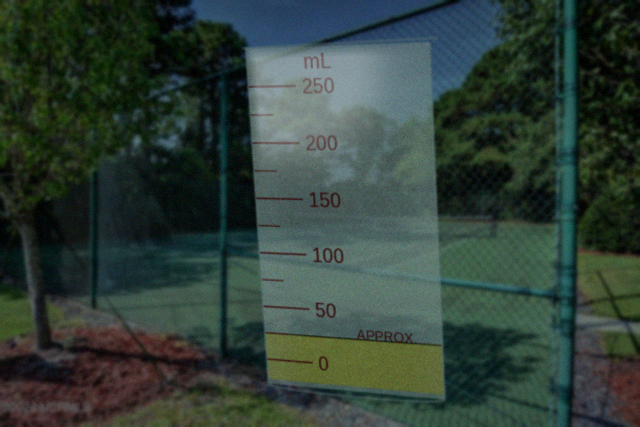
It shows 25 mL
